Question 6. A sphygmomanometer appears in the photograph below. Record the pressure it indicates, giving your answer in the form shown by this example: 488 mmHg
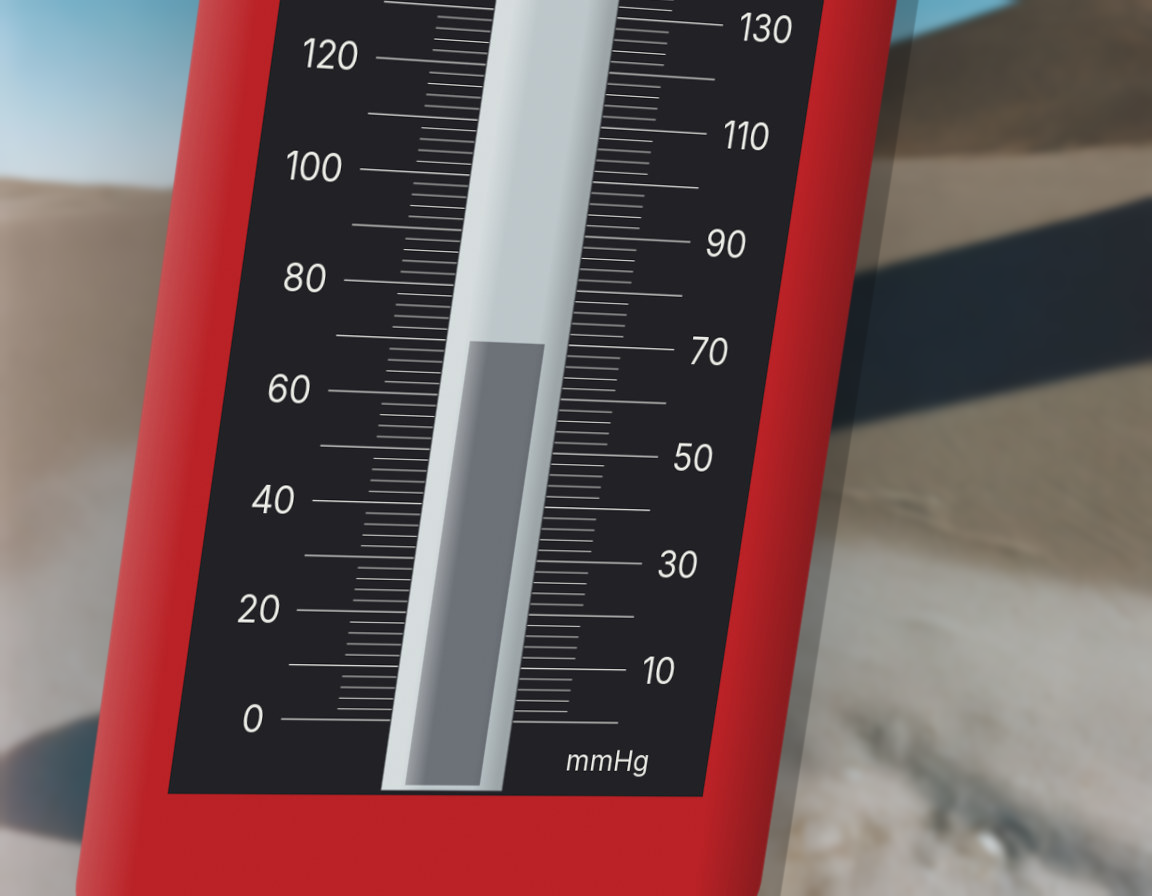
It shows 70 mmHg
